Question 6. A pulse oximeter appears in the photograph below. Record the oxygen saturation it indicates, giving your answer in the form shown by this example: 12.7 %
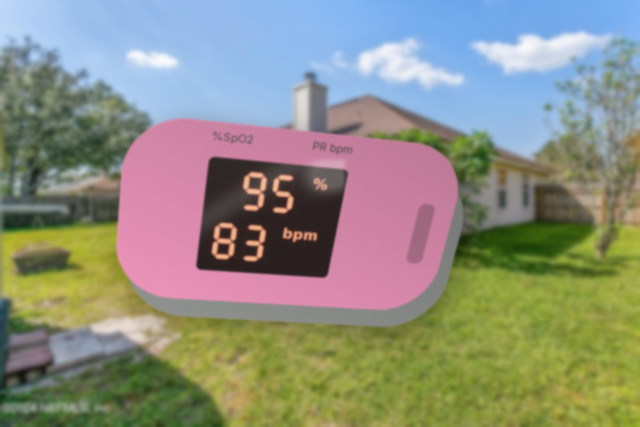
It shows 95 %
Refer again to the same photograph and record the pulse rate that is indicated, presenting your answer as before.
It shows 83 bpm
